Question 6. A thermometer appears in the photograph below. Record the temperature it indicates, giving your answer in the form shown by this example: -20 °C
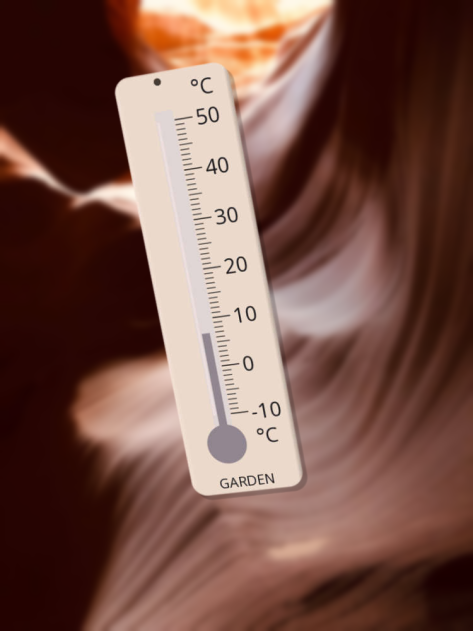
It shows 7 °C
